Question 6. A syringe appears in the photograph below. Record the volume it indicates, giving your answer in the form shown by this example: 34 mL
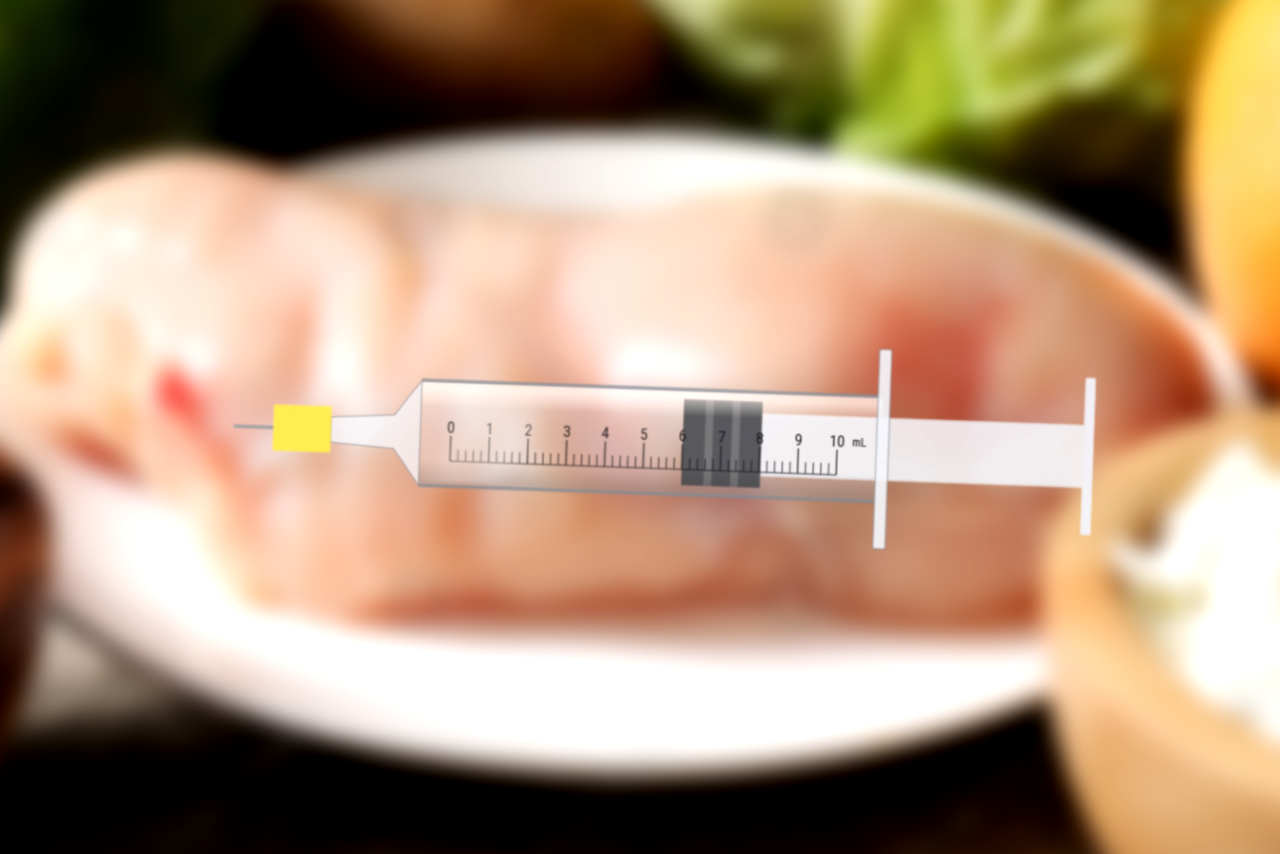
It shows 6 mL
